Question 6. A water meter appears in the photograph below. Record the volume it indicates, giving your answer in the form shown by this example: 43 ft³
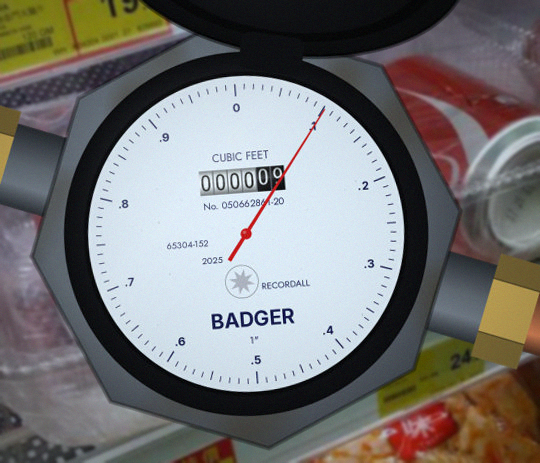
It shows 9.10 ft³
